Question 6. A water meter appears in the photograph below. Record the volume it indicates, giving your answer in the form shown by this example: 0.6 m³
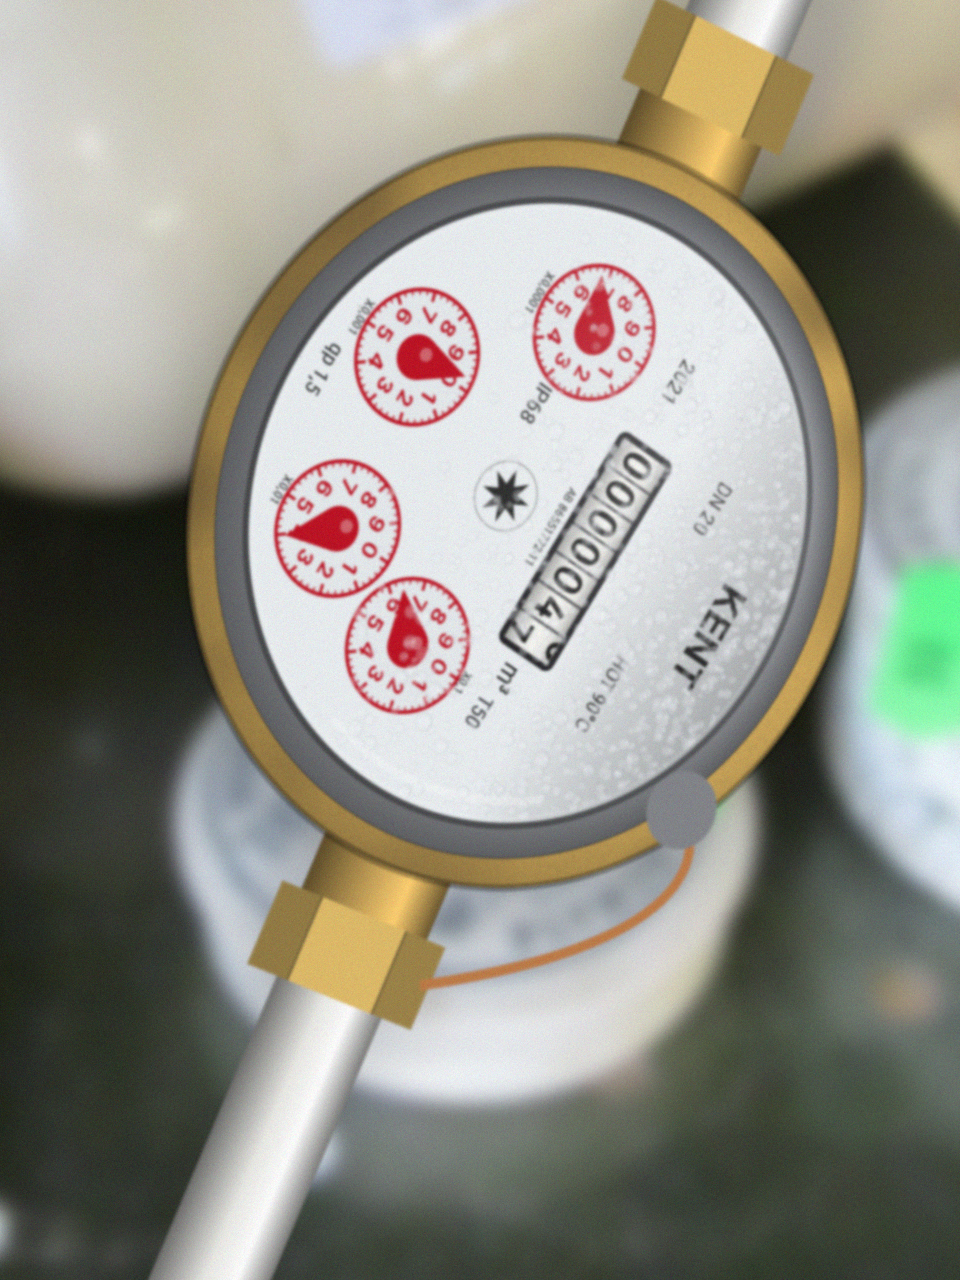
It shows 46.6396 m³
